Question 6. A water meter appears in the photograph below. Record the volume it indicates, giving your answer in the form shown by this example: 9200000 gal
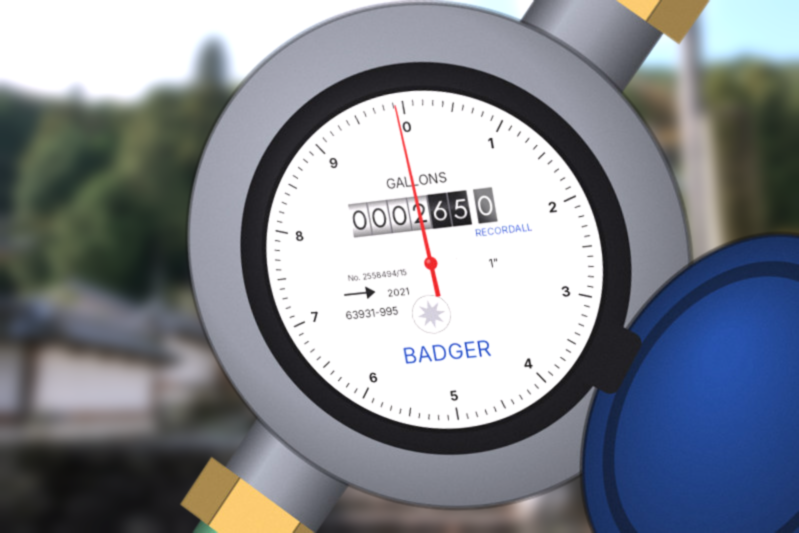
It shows 2649.9 gal
